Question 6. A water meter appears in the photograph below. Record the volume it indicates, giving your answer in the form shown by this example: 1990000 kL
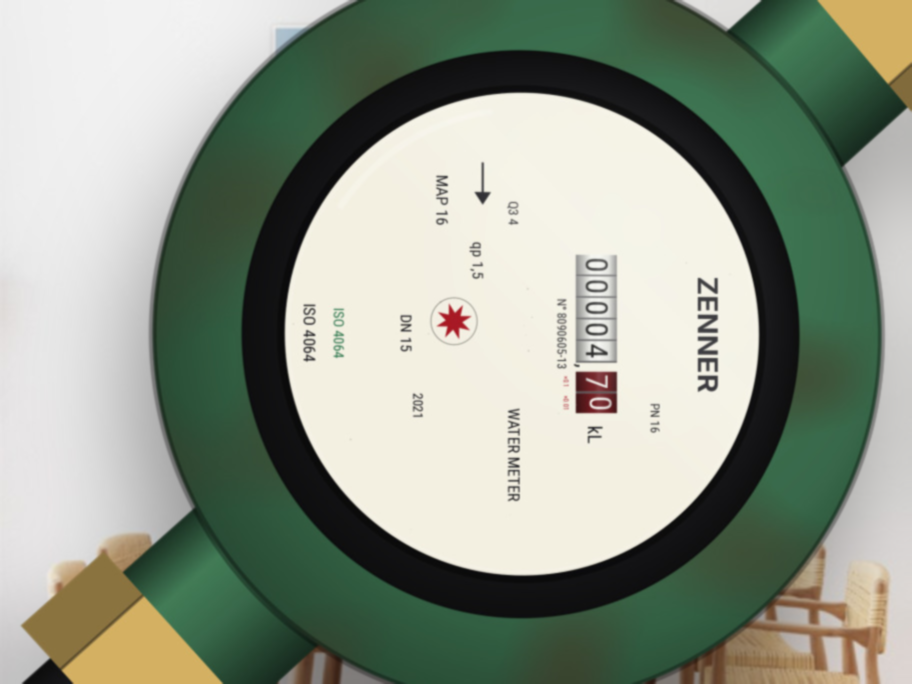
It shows 4.70 kL
